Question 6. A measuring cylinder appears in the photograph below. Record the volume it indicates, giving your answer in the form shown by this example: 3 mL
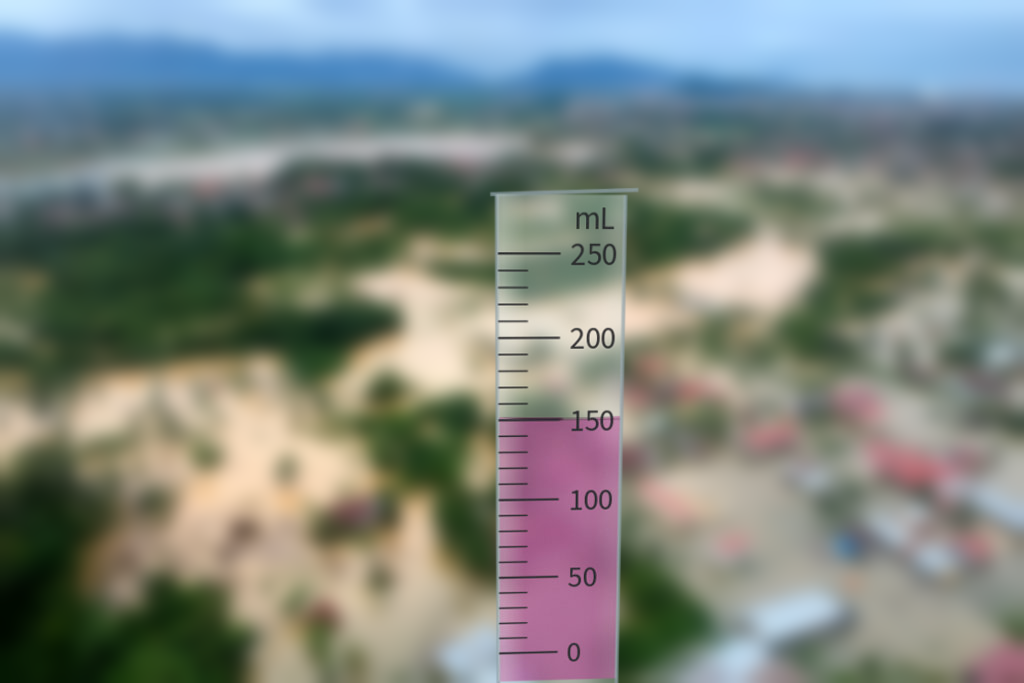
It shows 150 mL
